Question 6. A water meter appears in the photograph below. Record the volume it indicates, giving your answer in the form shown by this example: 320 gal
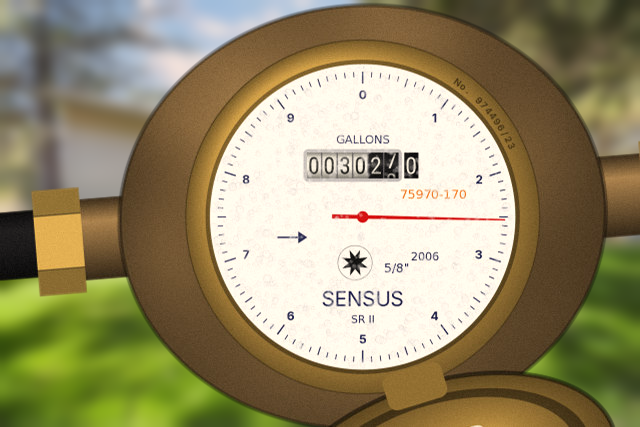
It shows 30272.5 gal
